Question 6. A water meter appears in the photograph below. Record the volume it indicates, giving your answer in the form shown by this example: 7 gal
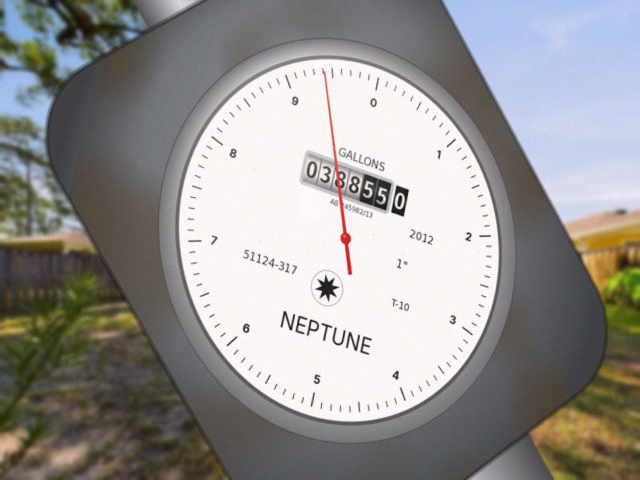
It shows 388549.4 gal
